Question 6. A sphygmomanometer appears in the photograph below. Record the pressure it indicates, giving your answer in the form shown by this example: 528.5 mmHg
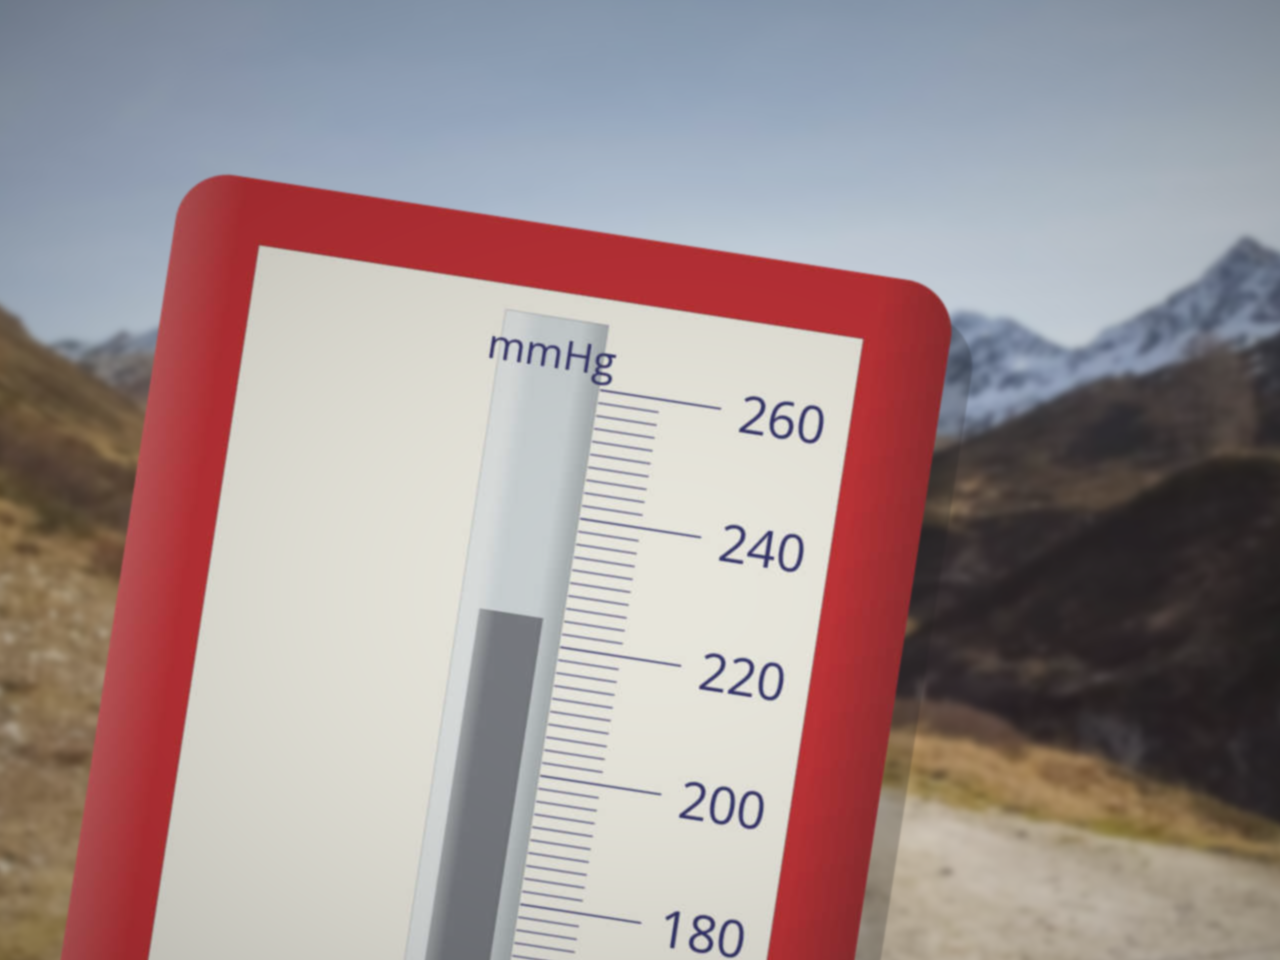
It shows 224 mmHg
